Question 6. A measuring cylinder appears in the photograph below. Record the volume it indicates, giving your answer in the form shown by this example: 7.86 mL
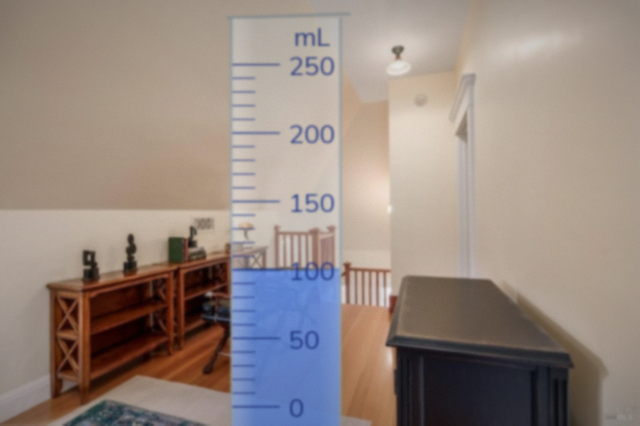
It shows 100 mL
